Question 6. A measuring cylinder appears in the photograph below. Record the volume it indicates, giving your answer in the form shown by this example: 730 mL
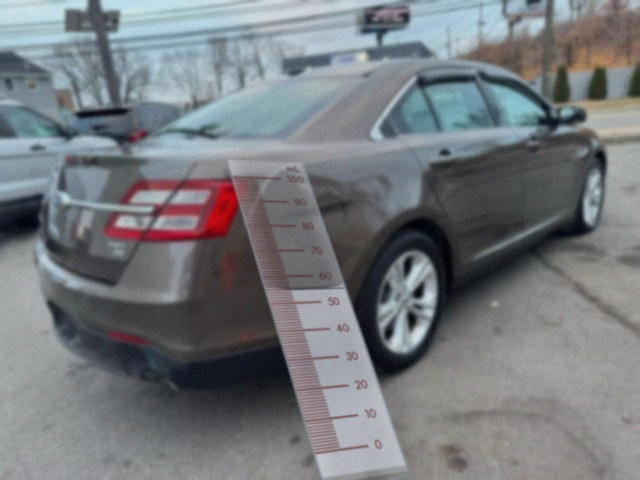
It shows 55 mL
